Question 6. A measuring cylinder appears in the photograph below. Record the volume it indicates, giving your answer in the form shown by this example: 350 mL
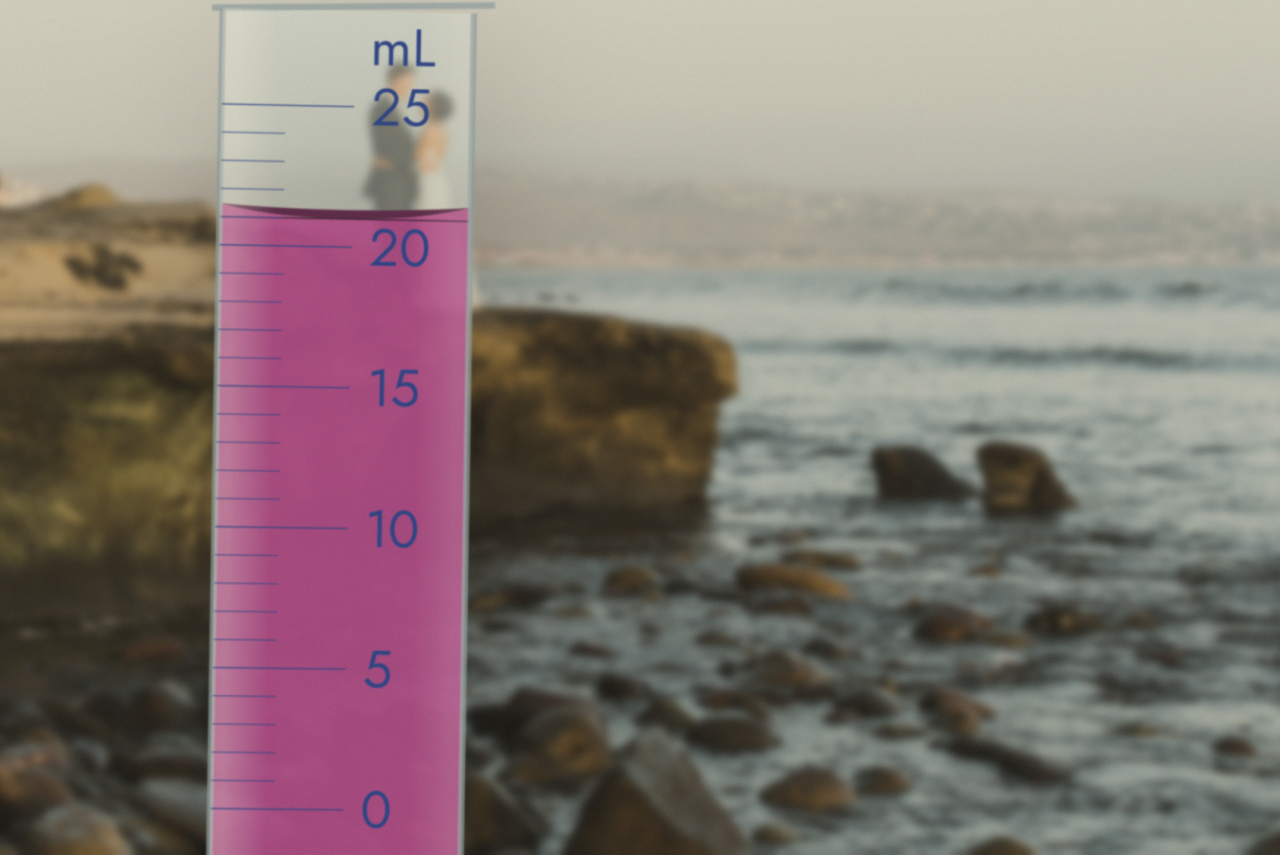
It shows 21 mL
